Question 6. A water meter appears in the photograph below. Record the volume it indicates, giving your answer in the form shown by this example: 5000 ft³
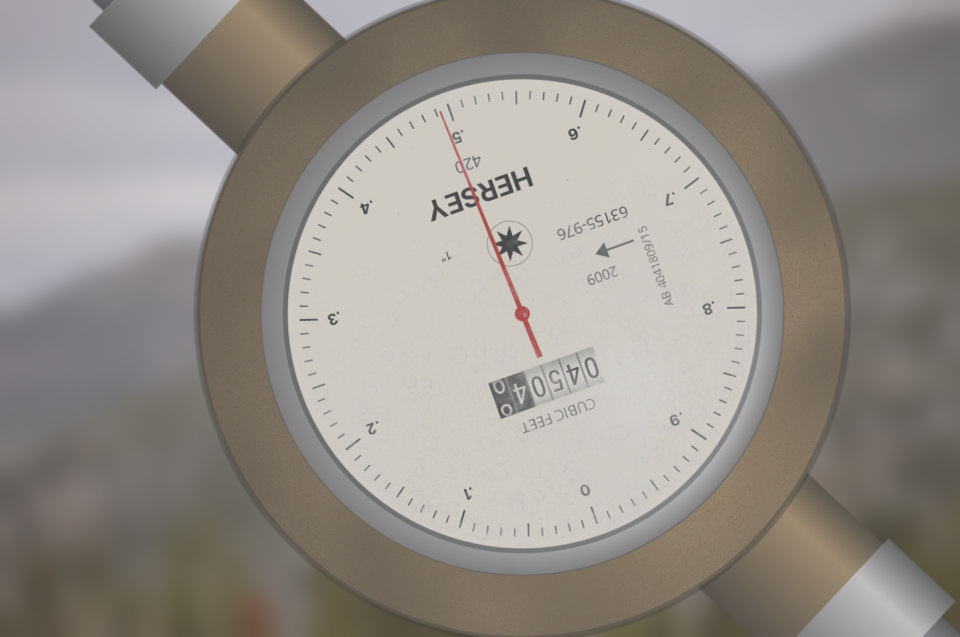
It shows 45048.49 ft³
